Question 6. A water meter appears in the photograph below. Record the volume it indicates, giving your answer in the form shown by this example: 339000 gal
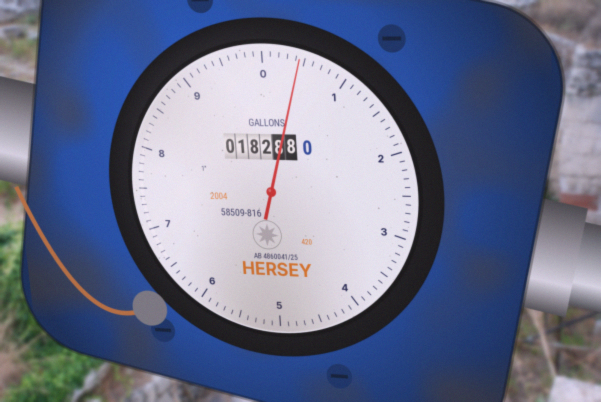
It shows 182880.4 gal
